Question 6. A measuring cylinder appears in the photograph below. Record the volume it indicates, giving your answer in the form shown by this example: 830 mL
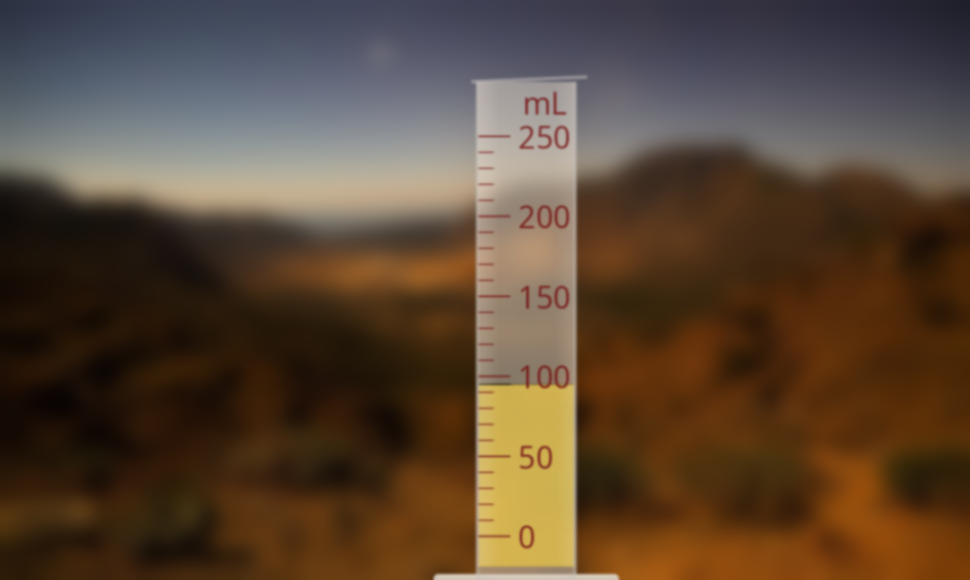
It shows 95 mL
